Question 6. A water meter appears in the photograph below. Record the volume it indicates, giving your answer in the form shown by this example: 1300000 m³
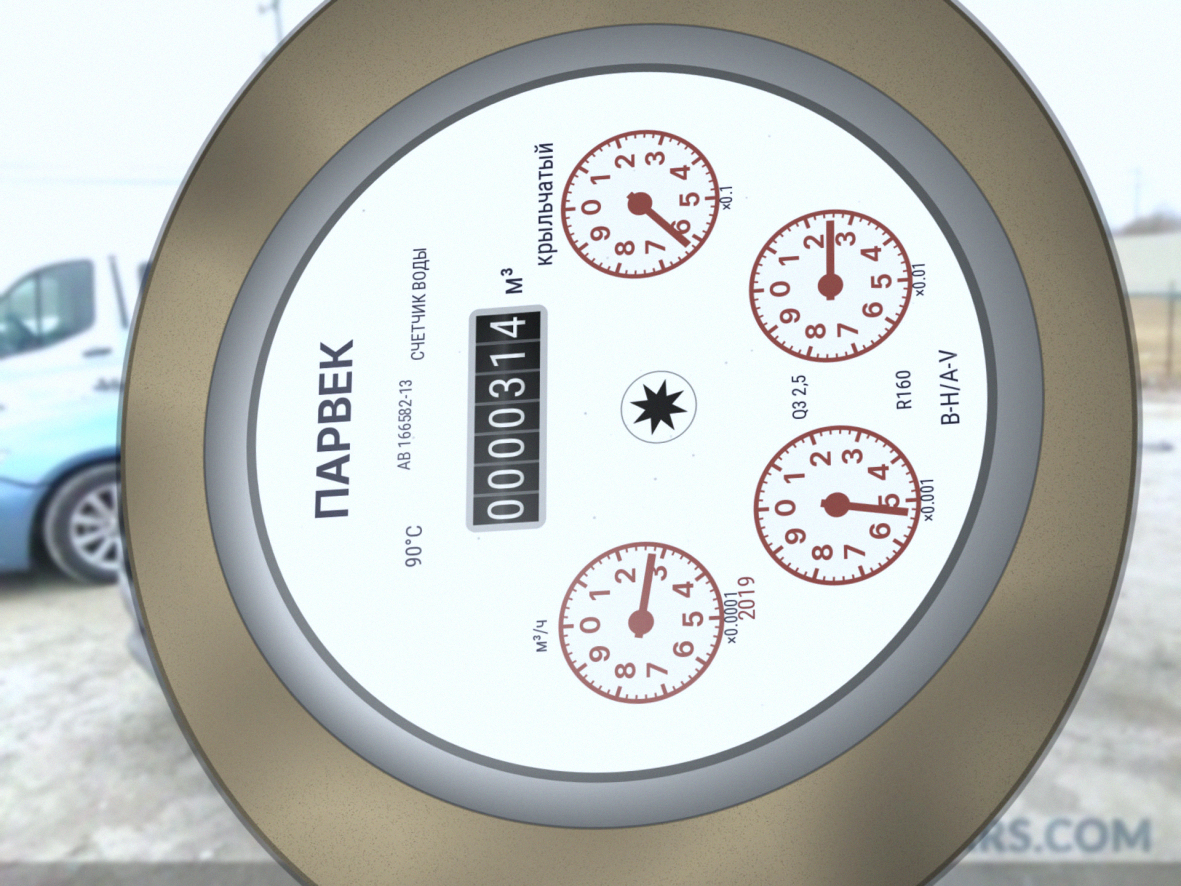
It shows 314.6252 m³
